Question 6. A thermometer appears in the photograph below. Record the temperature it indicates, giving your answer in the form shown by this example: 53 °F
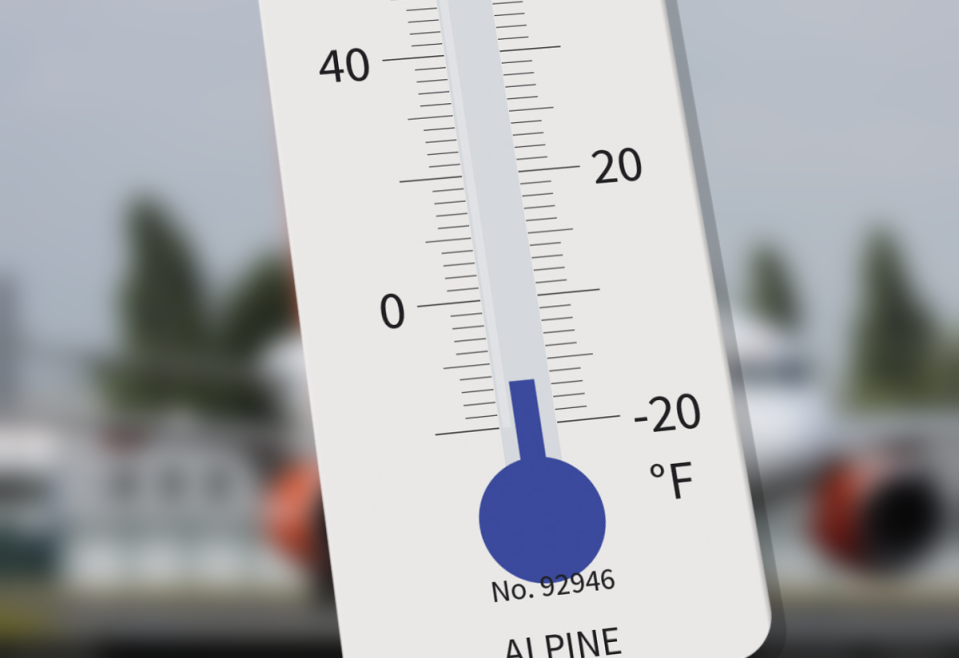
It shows -13 °F
